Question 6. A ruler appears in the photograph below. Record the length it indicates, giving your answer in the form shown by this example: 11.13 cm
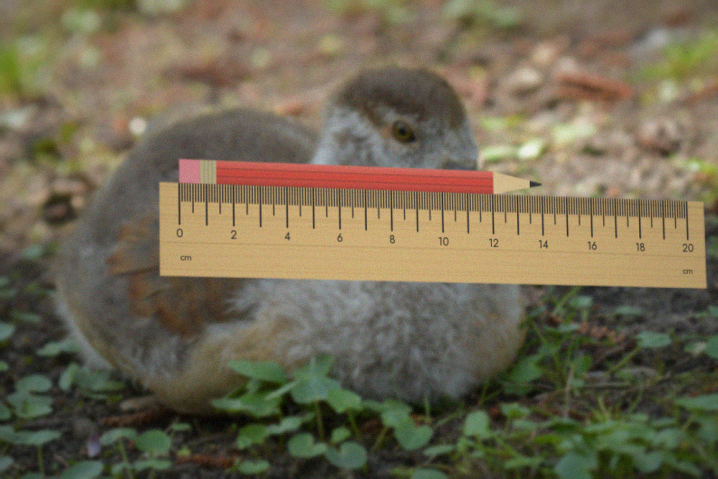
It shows 14 cm
